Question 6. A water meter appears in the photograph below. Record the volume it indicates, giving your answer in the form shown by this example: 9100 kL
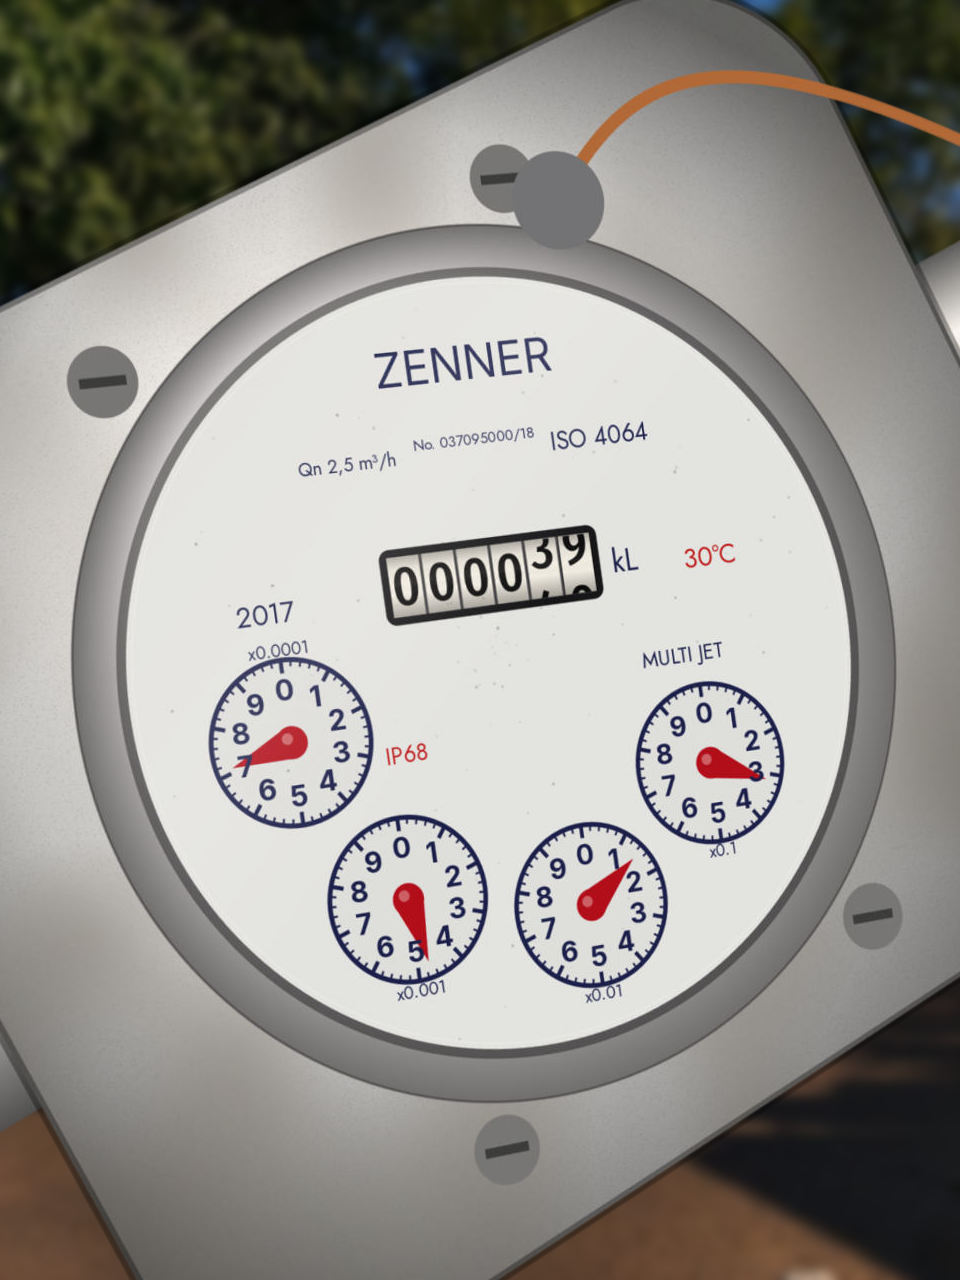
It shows 39.3147 kL
